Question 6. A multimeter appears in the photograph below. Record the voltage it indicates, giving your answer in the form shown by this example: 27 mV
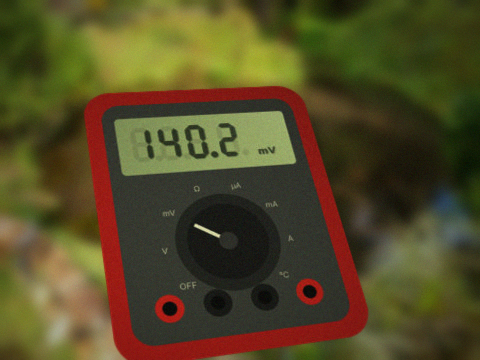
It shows 140.2 mV
